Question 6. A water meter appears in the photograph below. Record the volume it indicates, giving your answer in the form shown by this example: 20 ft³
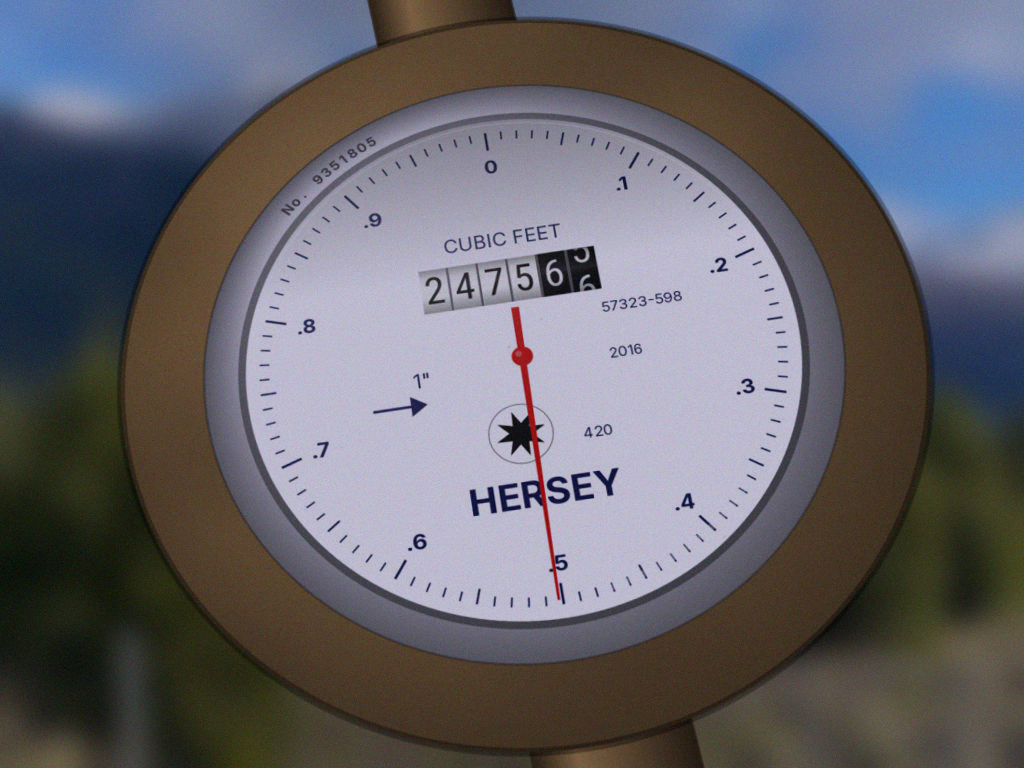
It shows 247565.50 ft³
